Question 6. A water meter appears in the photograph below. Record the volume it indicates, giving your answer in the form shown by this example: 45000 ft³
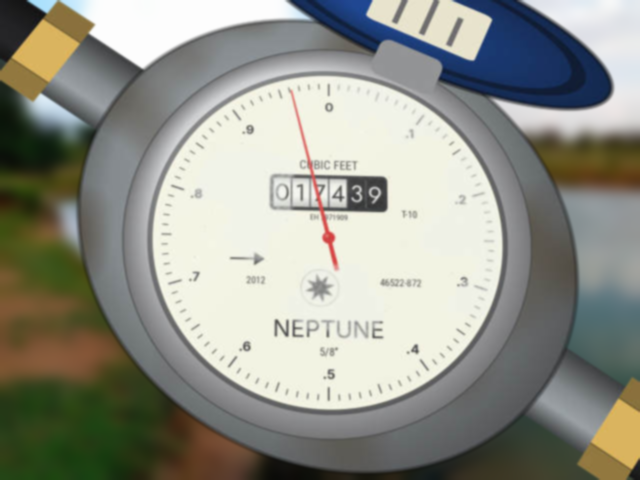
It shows 17438.96 ft³
